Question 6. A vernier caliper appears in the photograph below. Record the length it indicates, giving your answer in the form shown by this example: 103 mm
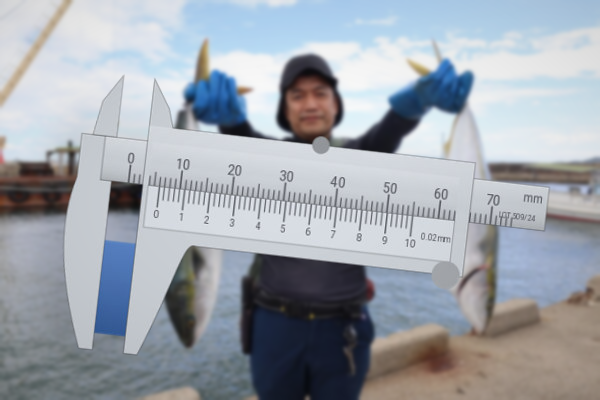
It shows 6.0 mm
